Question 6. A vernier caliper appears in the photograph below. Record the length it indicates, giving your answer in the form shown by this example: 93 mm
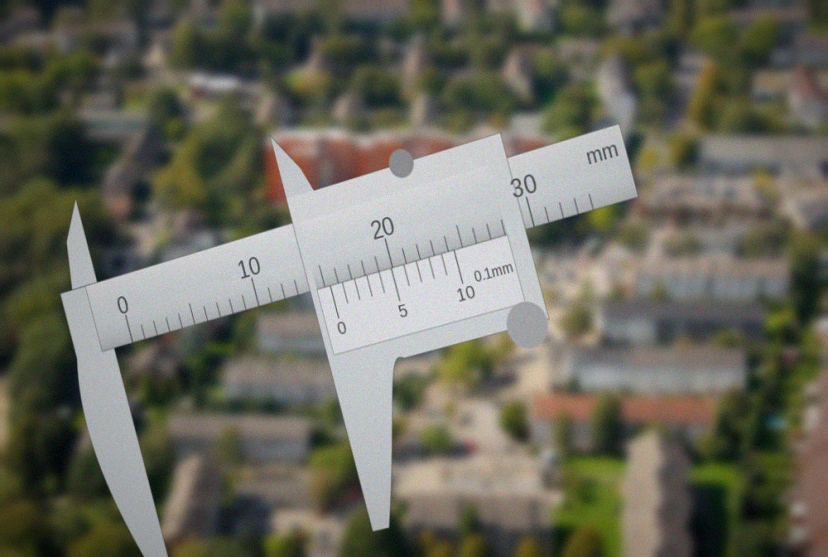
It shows 15.4 mm
